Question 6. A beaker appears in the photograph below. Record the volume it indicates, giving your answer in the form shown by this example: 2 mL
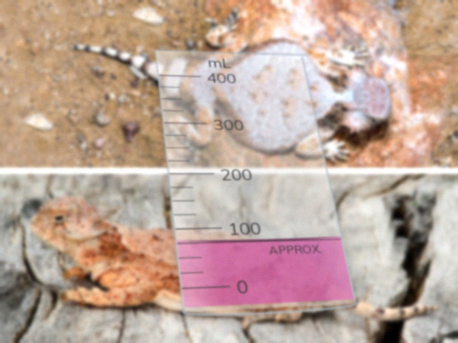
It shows 75 mL
